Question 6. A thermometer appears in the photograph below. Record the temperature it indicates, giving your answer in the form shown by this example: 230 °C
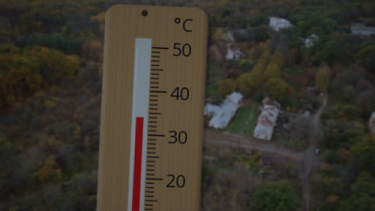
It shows 34 °C
